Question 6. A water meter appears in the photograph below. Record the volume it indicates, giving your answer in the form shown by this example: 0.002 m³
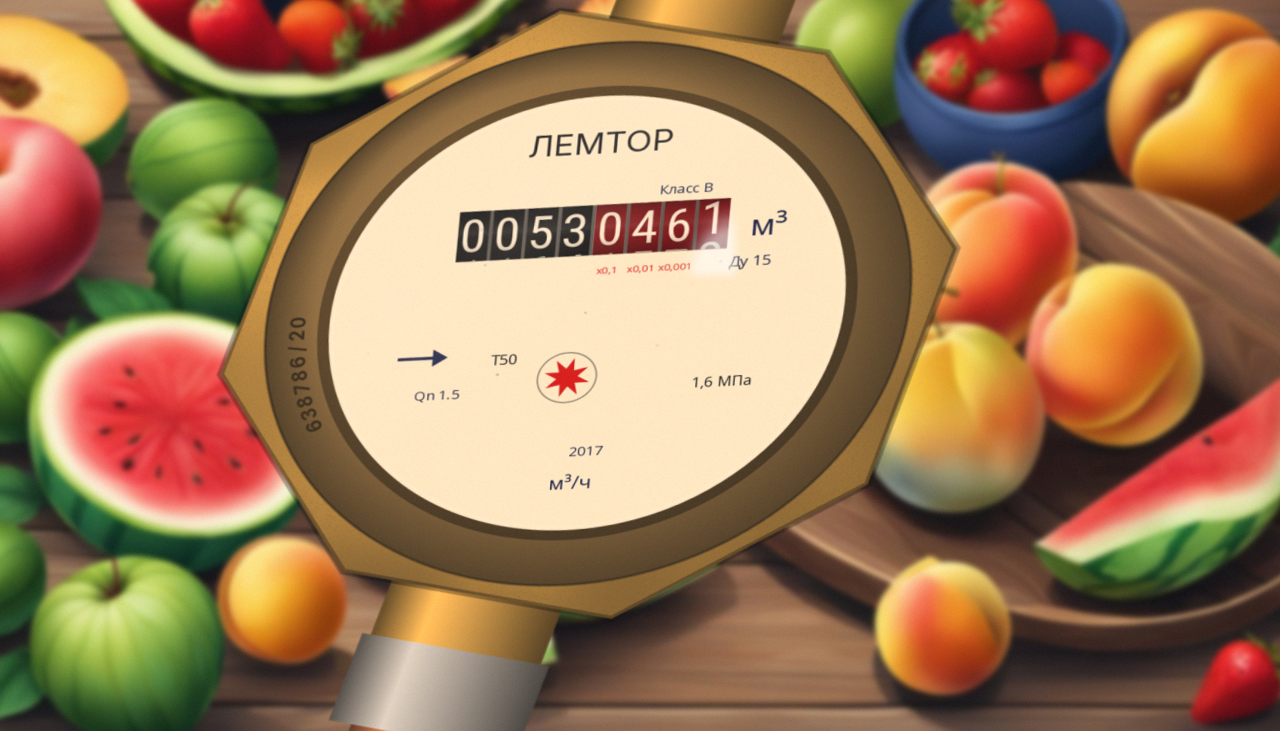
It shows 53.0461 m³
